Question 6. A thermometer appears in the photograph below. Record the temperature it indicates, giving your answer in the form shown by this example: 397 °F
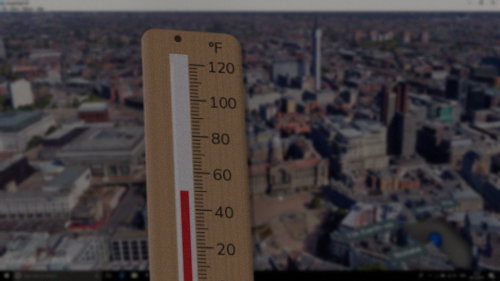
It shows 50 °F
